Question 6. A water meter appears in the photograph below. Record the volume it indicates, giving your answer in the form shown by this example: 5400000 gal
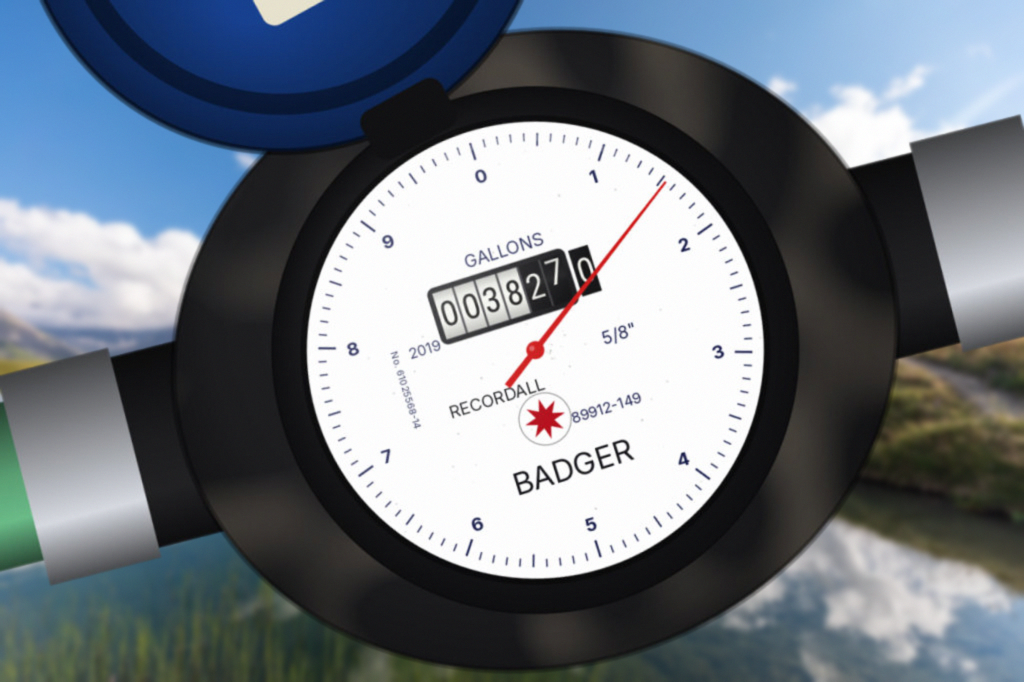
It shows 38271.5 gal
